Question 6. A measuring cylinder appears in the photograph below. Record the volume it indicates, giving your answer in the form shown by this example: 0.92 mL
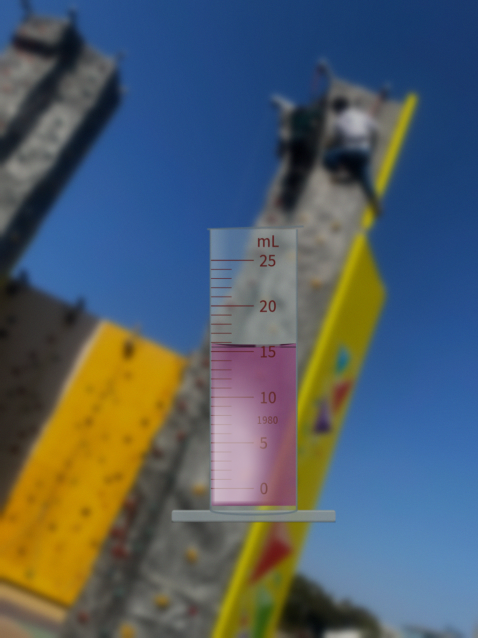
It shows 15.5 mL
